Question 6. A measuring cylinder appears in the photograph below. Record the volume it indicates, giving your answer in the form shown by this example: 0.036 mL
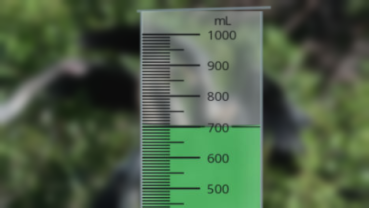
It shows 700 mL
